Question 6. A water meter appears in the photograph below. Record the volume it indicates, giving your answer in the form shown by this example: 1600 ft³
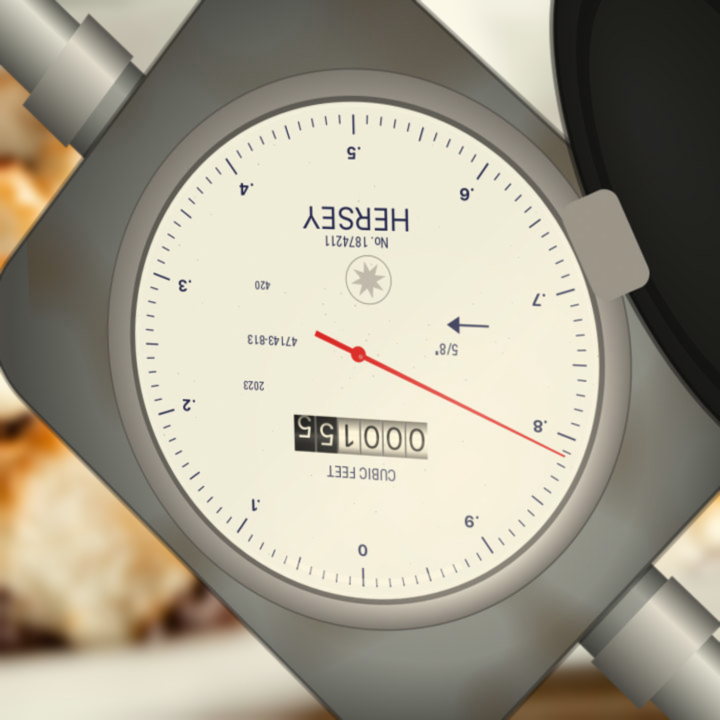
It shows 154.81 ft³
